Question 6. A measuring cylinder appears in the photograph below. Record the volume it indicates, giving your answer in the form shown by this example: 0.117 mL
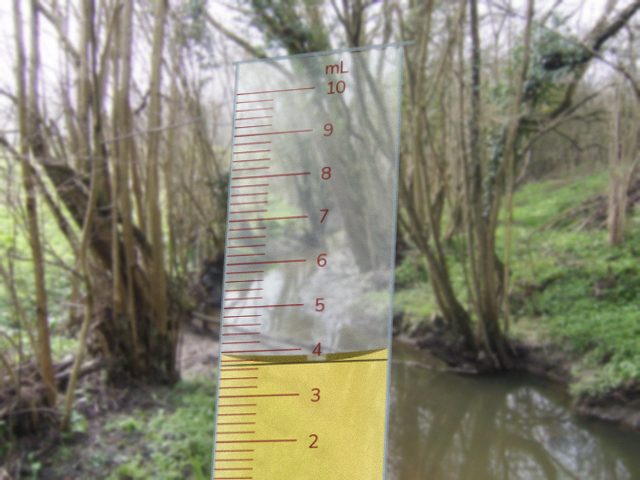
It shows 3.7 mL
